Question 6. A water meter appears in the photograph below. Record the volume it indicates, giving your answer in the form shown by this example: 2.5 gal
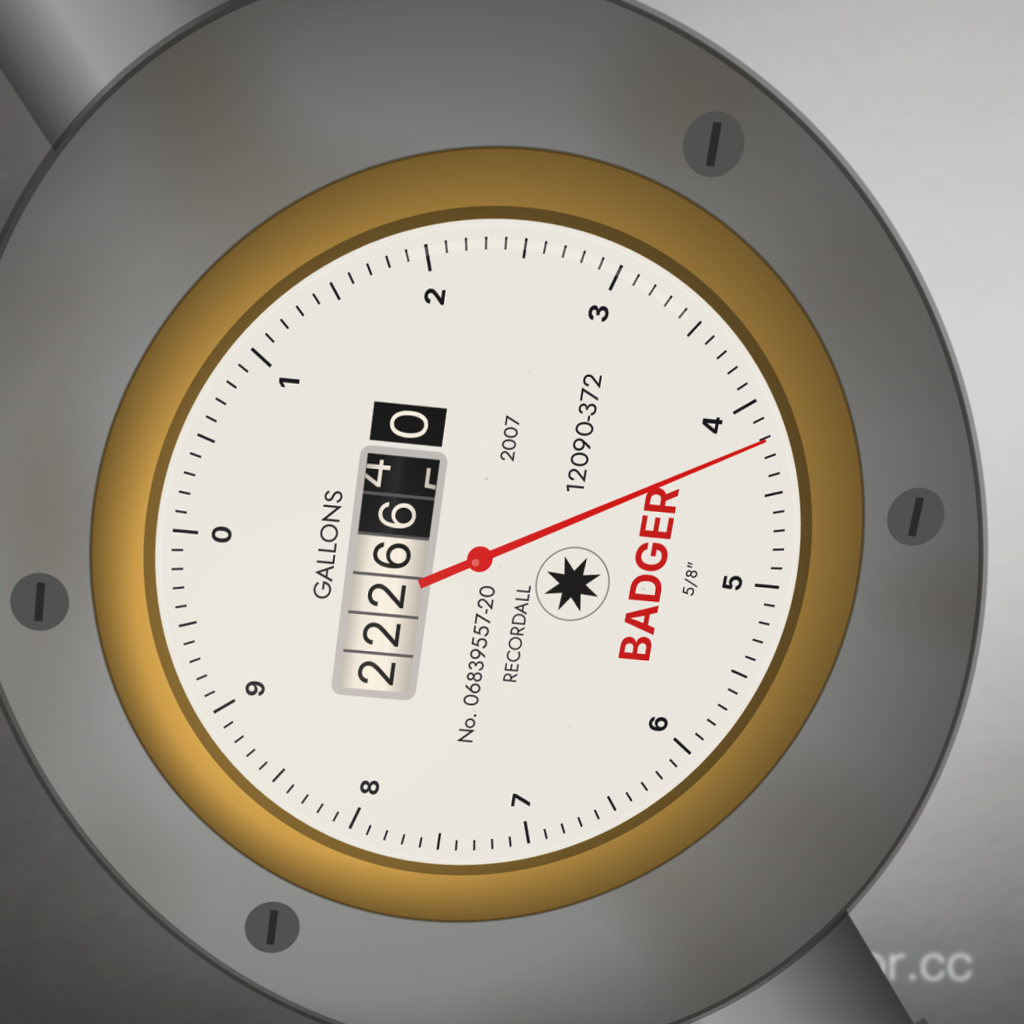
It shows 2226644.2 gal
